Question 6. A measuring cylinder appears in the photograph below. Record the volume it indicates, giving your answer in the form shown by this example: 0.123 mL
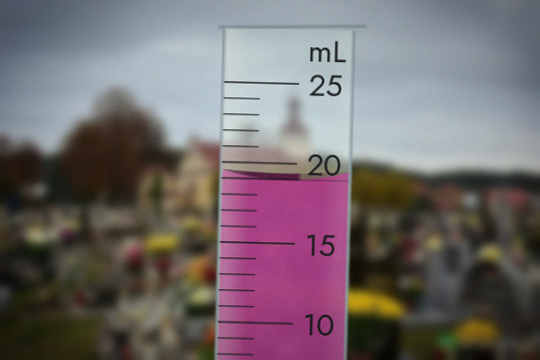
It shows 19 mL
